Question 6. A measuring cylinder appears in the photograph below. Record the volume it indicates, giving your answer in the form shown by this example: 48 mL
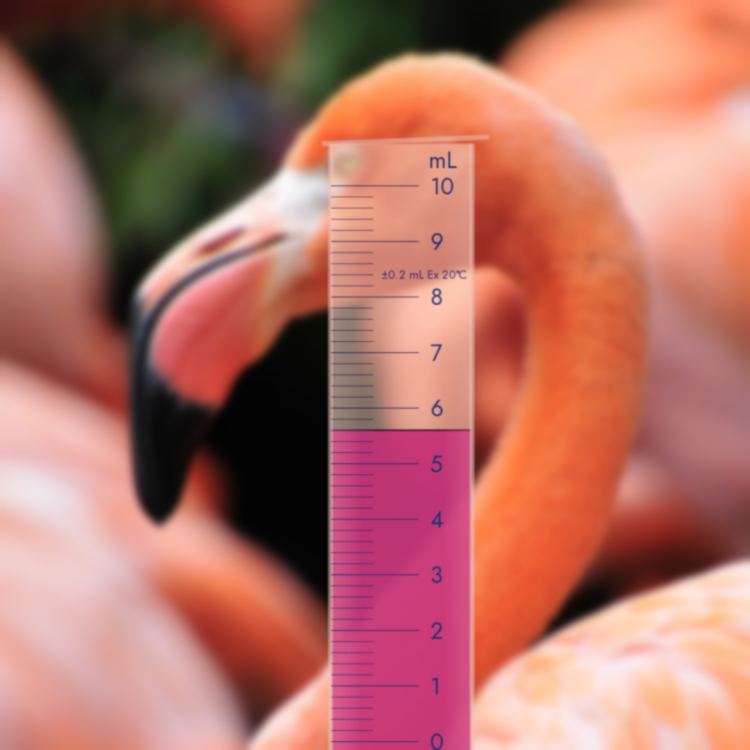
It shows 5.6 mL
